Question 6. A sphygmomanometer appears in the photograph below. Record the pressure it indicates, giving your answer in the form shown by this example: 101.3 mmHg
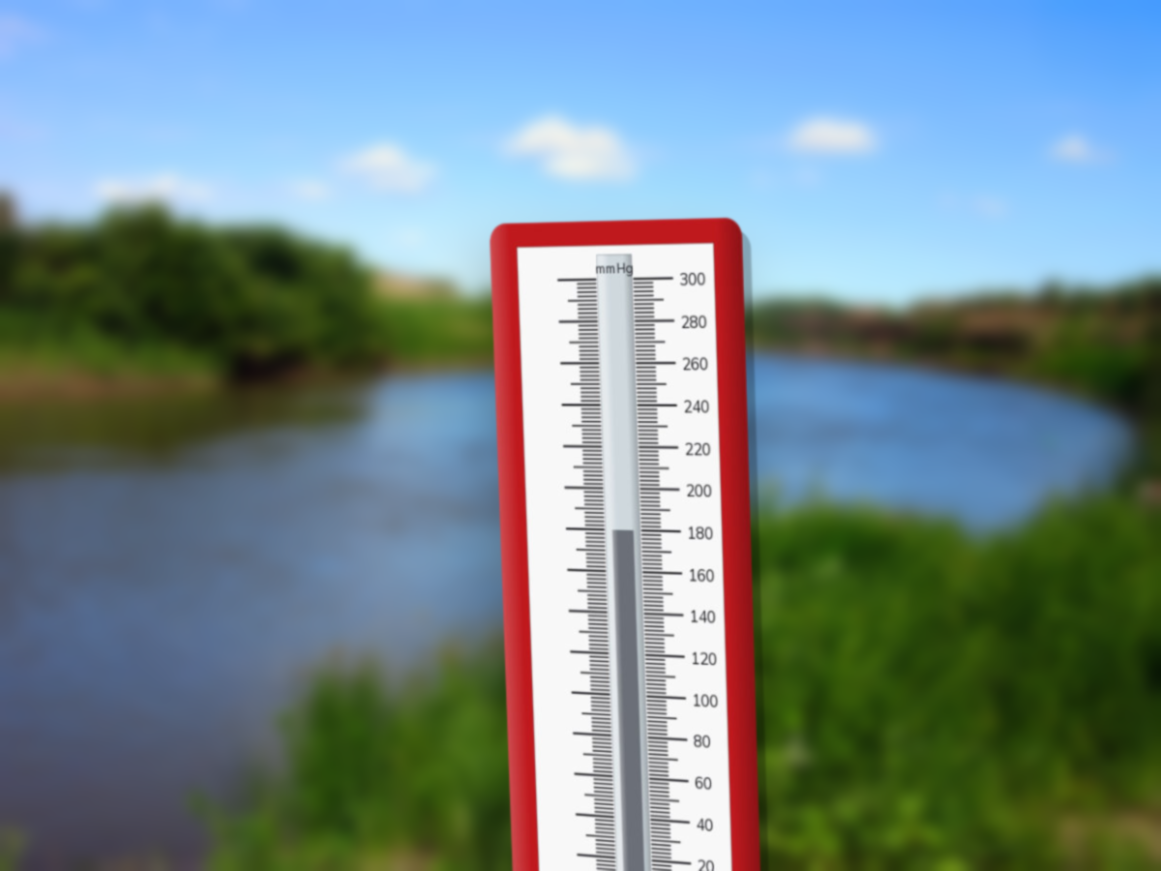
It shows 180 mmHg
